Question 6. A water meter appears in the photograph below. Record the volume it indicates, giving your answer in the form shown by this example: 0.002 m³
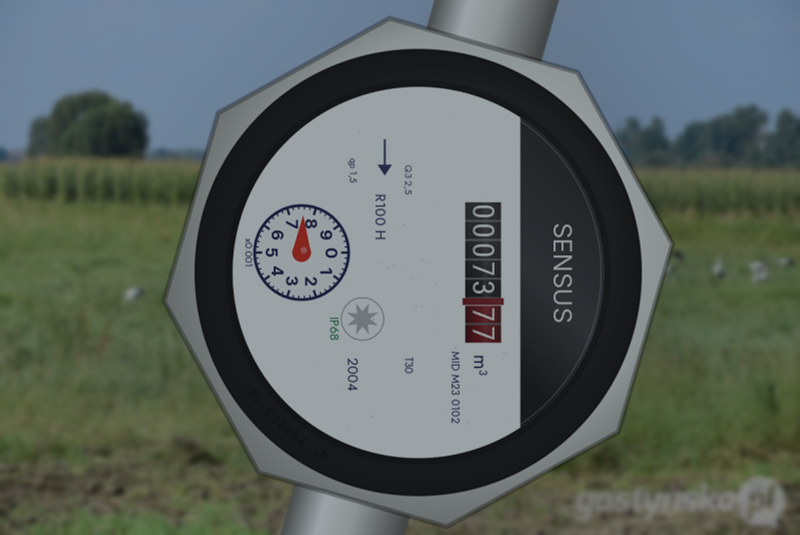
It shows 73.777 m³
